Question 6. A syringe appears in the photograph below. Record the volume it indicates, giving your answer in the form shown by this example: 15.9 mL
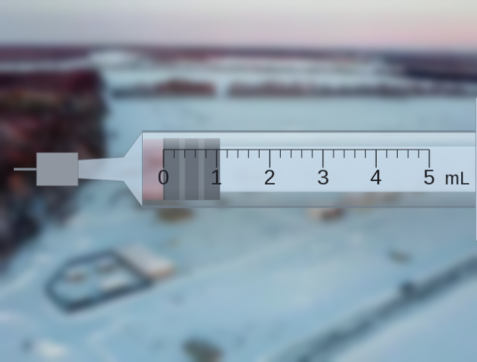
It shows 0 mL
